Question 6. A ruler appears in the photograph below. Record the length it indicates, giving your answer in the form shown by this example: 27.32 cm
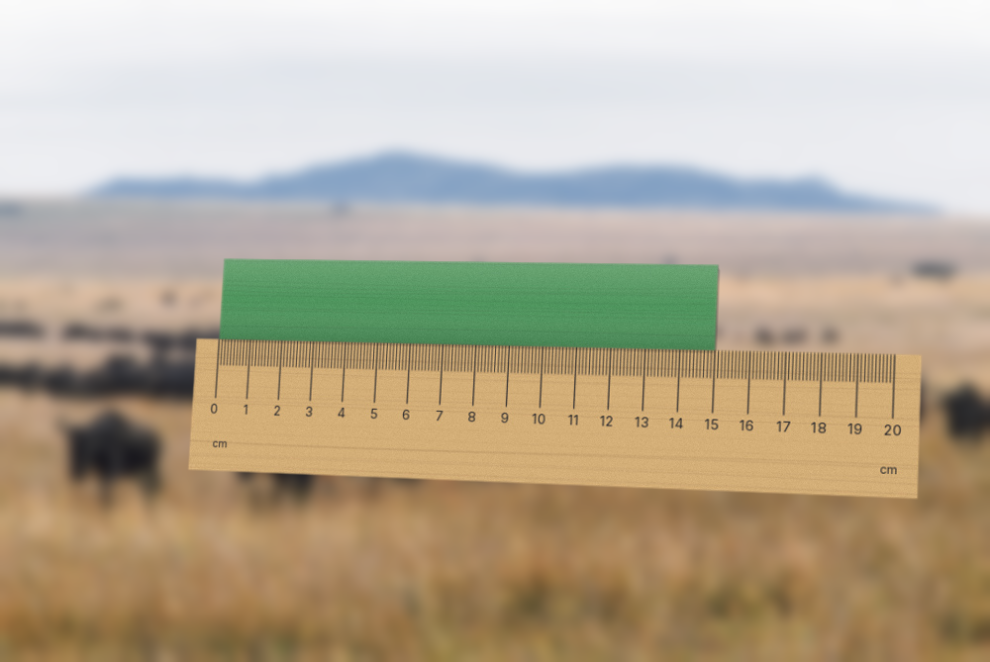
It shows 15 cm
